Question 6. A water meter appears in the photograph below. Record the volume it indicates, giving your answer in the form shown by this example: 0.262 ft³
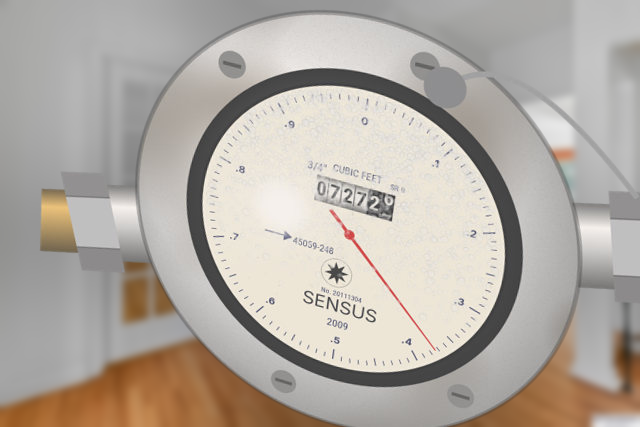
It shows 72726.37 ft³
